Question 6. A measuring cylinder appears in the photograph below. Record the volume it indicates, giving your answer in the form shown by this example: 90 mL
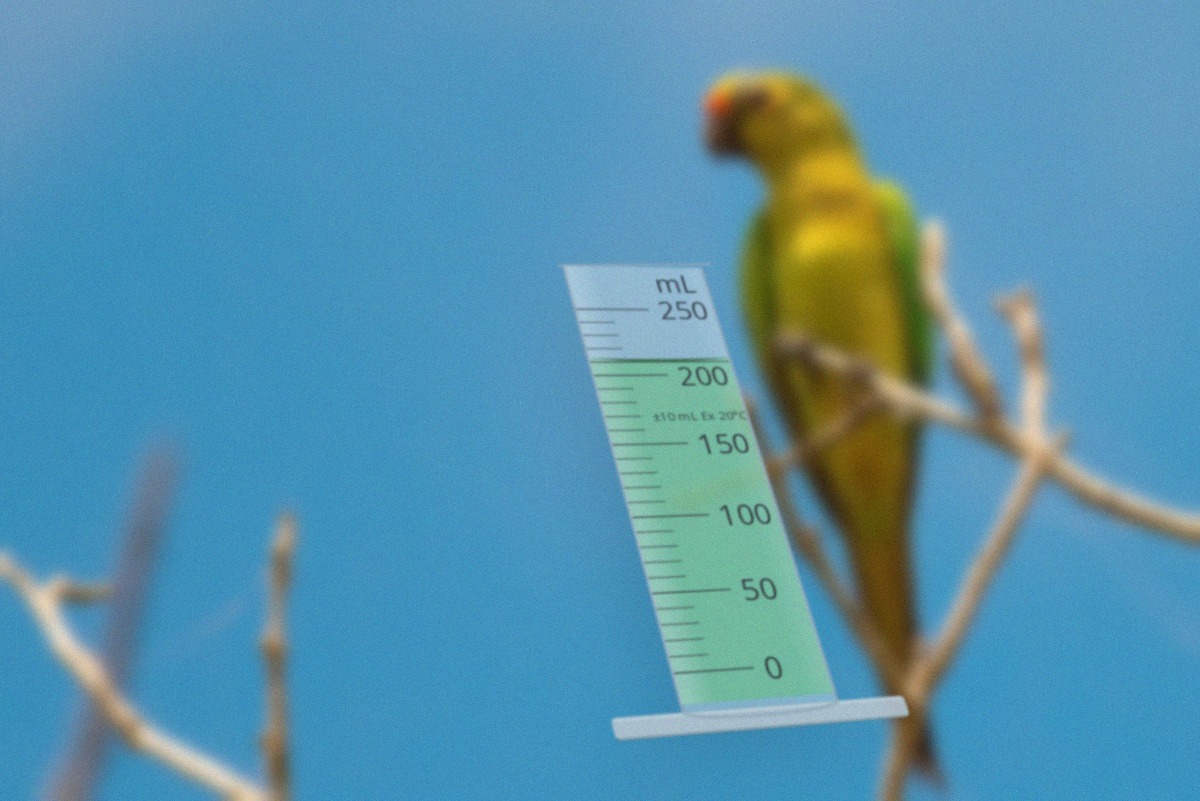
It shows 210 mL
